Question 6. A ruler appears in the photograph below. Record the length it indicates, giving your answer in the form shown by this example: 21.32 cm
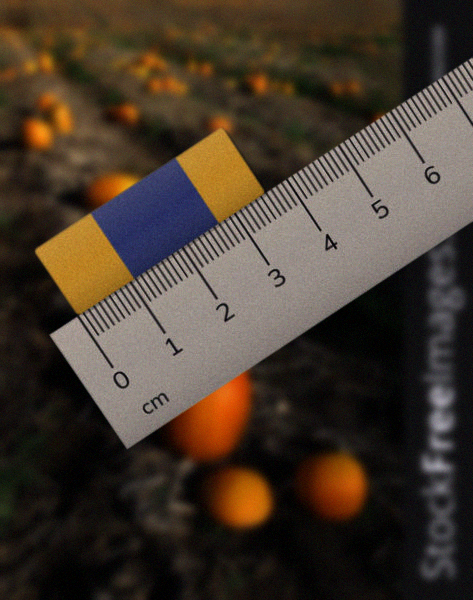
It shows 3.6 cm
